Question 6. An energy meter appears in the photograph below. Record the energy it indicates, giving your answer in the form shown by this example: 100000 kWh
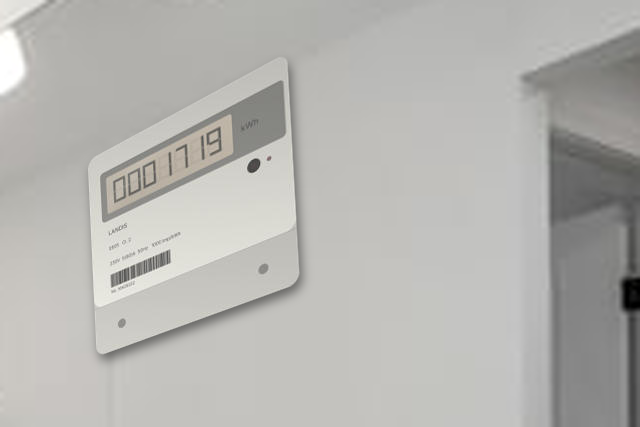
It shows 1719 kWh
